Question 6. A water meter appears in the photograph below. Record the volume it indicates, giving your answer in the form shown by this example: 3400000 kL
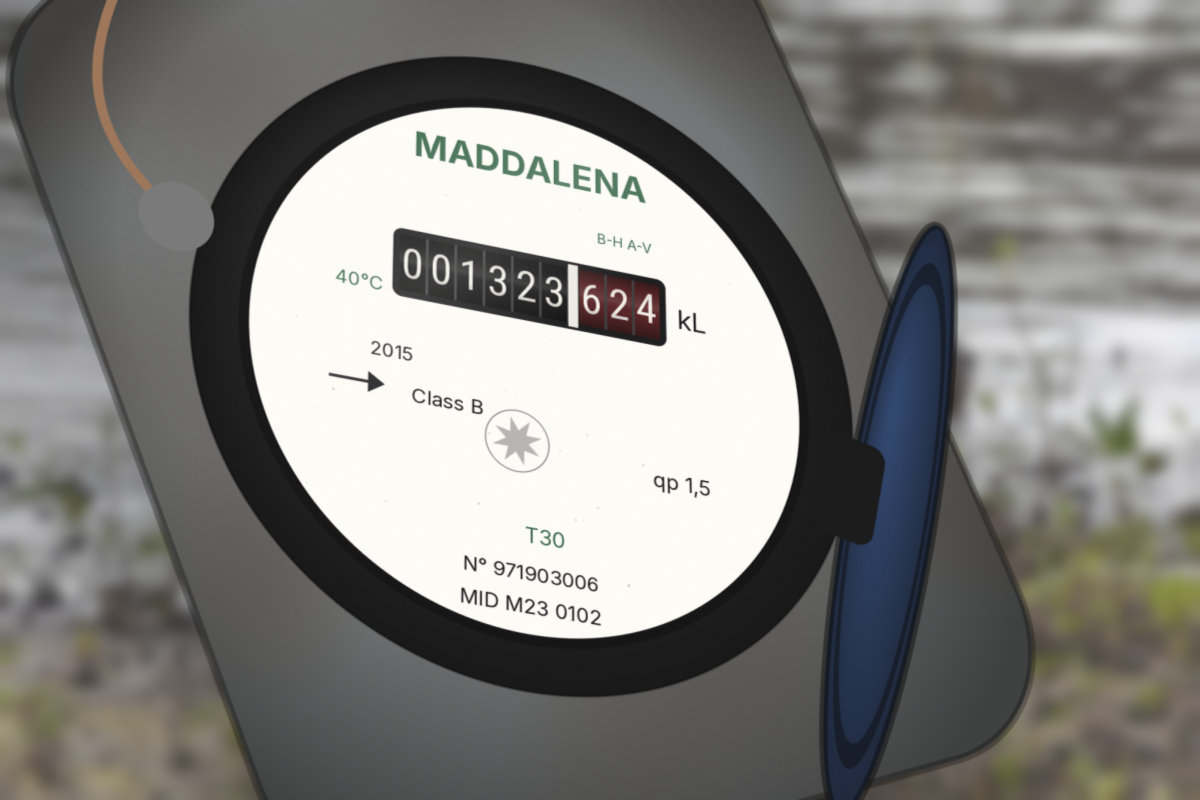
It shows 1323.624 kL
